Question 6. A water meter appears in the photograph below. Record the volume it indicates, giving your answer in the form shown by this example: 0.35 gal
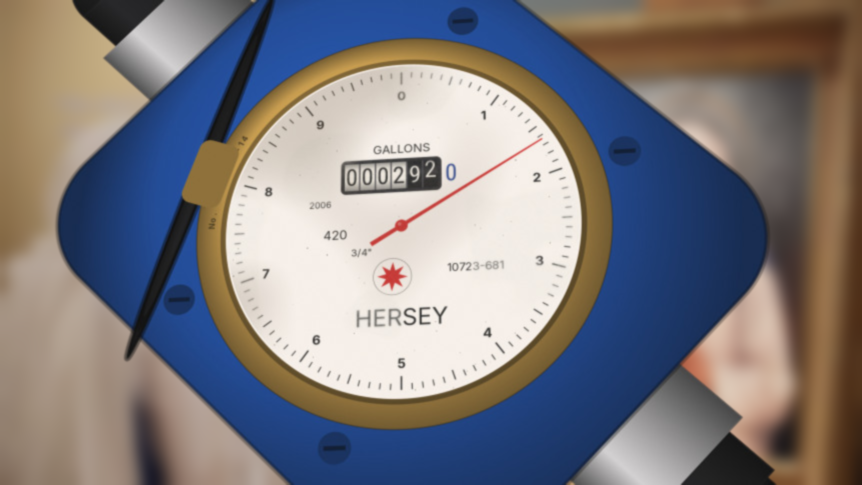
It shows 2921.6 gal
